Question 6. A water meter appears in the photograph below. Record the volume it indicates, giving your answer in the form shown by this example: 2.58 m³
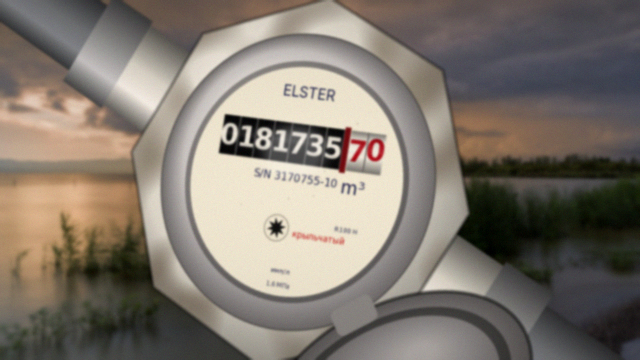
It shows 181735.70 m³
